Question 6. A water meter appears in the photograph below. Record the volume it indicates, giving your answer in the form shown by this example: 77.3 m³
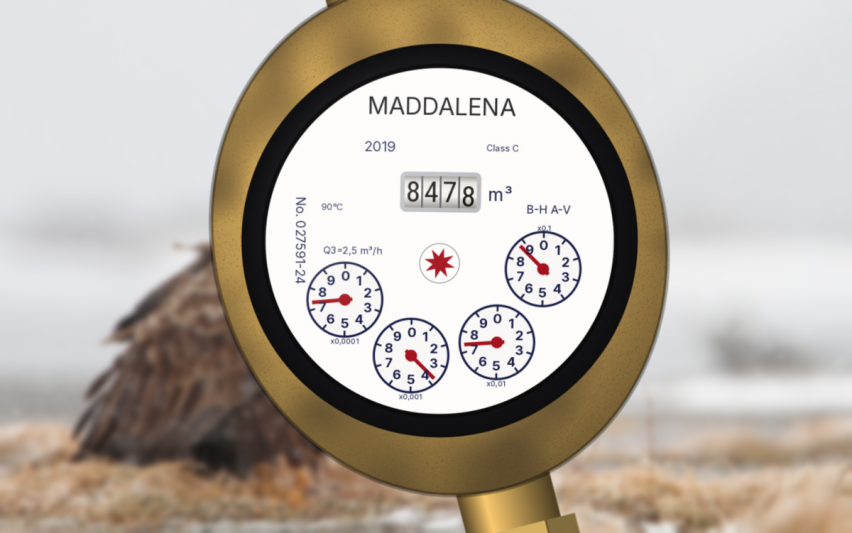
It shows 8477.8737 m³
